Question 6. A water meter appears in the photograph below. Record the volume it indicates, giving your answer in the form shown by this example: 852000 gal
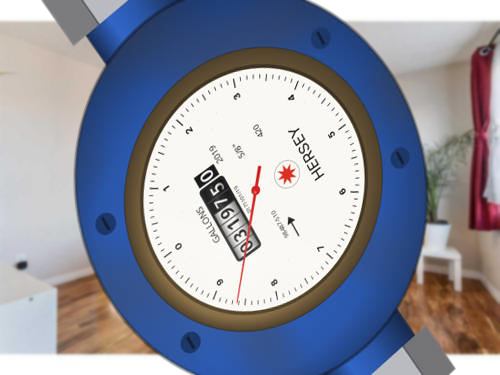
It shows 319748.6 gal
